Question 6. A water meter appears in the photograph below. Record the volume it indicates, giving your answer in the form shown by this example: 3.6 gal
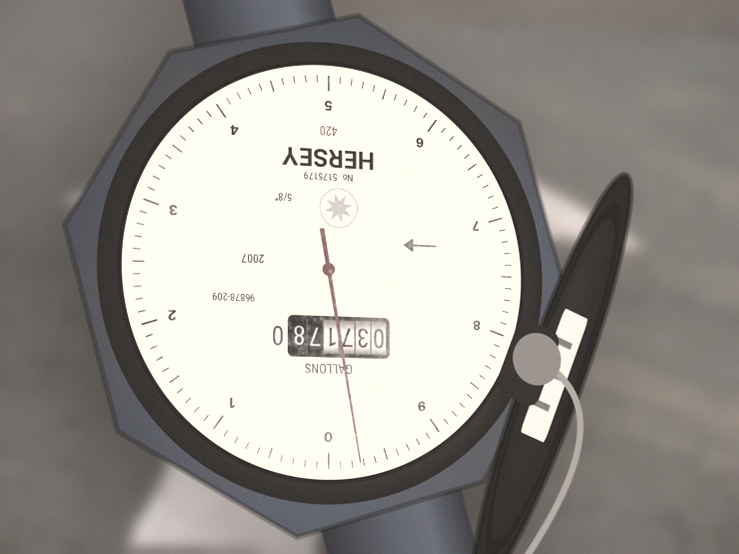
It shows 371779.7 gal
